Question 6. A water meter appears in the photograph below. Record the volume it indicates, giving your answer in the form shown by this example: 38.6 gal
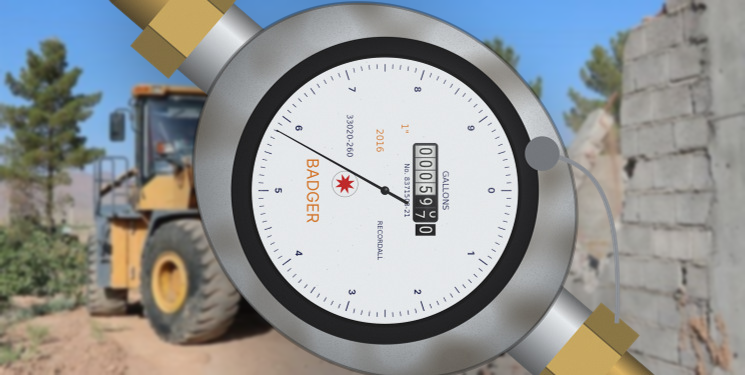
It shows 5965.8 gal
